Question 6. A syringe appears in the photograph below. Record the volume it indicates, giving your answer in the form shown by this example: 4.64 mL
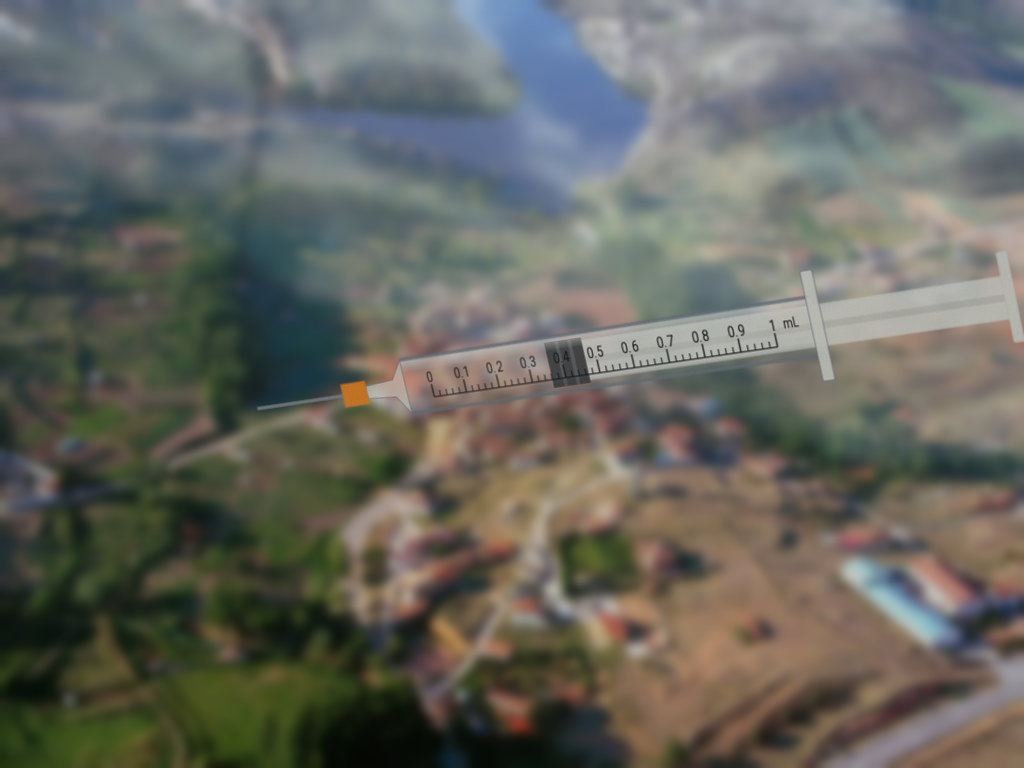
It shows 0.36 mL
